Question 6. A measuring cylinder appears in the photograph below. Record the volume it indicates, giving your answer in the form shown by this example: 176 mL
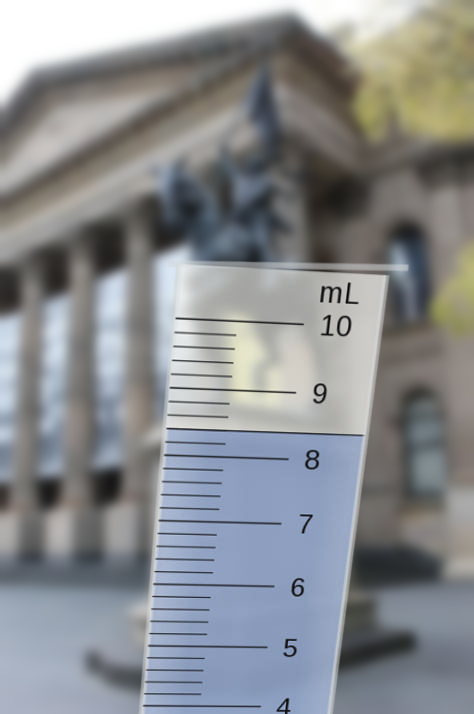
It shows 8.4 mL
